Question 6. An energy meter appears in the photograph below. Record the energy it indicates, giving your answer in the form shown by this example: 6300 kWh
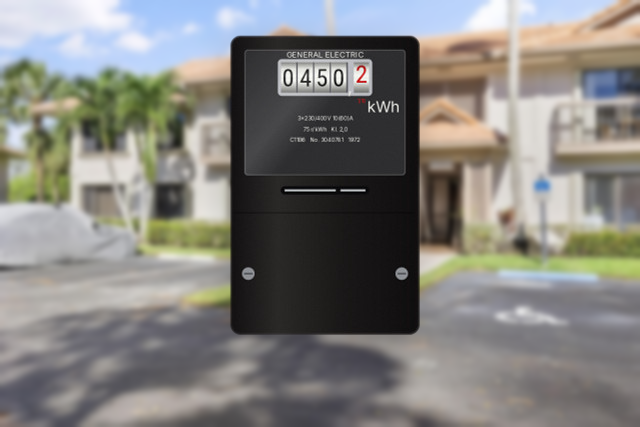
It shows 450.2 kWh
